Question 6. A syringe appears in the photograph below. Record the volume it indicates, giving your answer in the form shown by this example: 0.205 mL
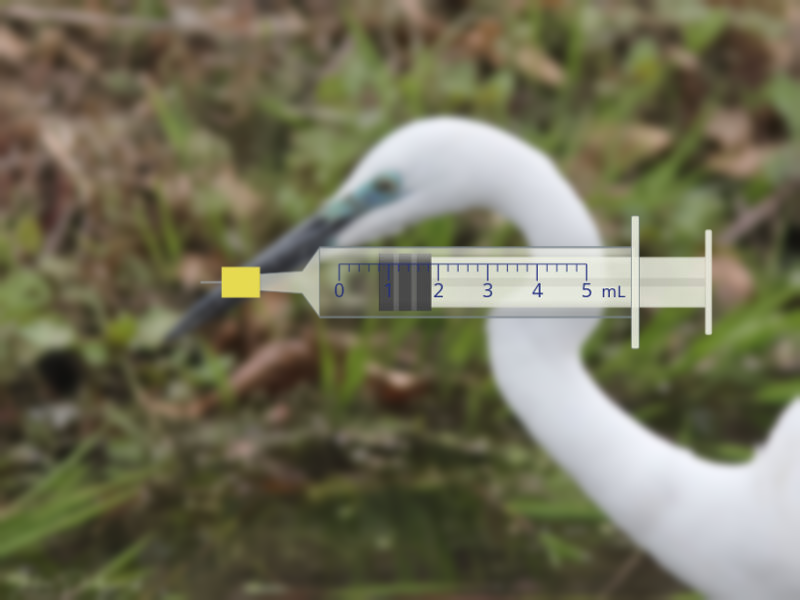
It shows 0.8 mL
